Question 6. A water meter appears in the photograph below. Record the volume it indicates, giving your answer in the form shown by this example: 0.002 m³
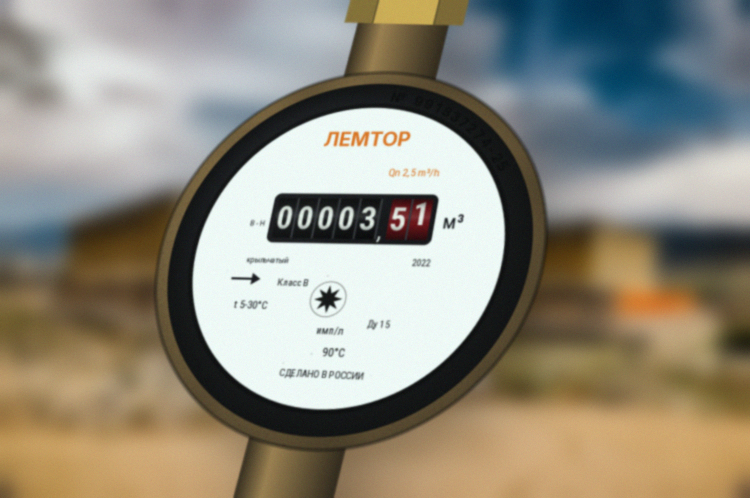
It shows 3.51 m³
